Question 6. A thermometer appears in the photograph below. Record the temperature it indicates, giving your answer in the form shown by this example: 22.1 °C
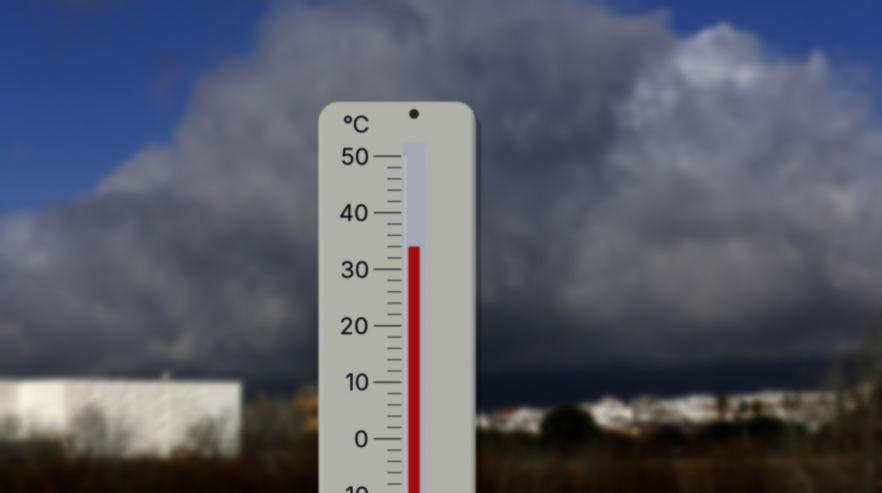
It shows 34 °C
